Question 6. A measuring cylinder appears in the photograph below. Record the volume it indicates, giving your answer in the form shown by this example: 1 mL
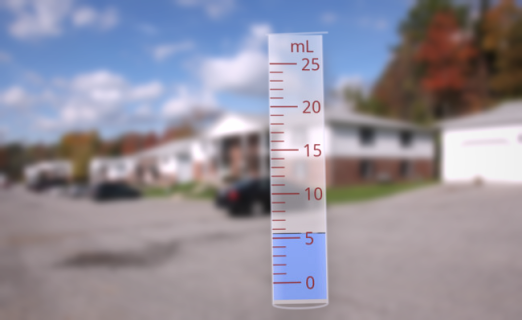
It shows 5.5 mL
